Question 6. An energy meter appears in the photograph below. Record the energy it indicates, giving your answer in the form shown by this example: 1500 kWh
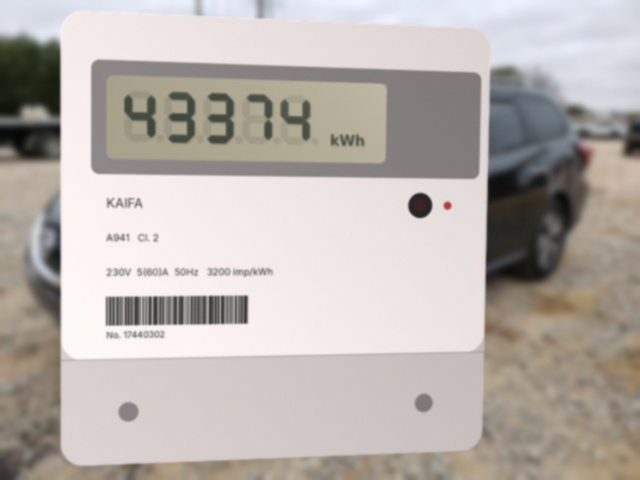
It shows 43374 kWh
